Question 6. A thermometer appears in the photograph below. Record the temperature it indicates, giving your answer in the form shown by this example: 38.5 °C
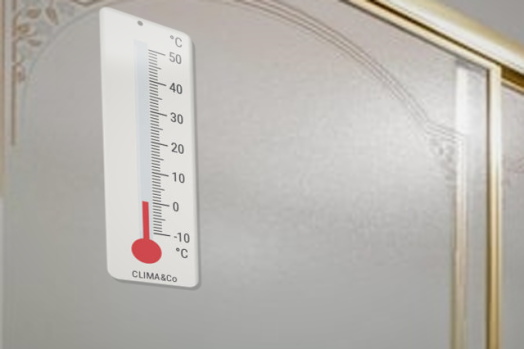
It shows 0 °C
